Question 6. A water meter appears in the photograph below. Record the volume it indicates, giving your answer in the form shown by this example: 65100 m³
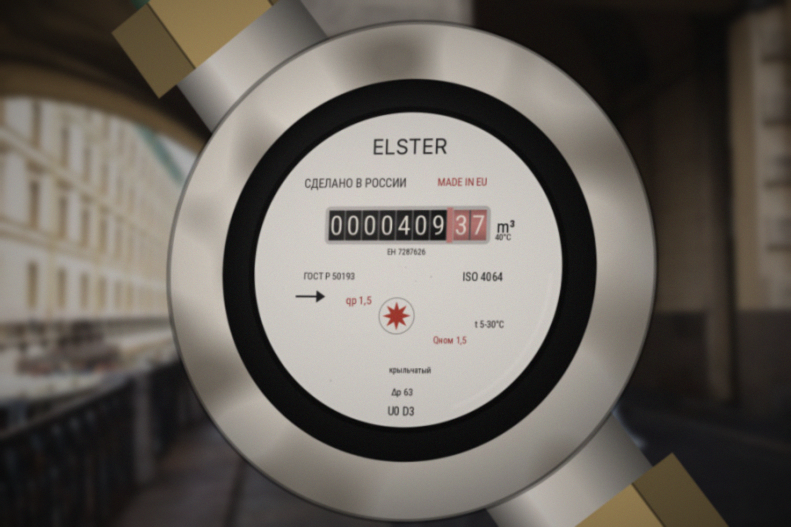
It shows 409.37 m³
